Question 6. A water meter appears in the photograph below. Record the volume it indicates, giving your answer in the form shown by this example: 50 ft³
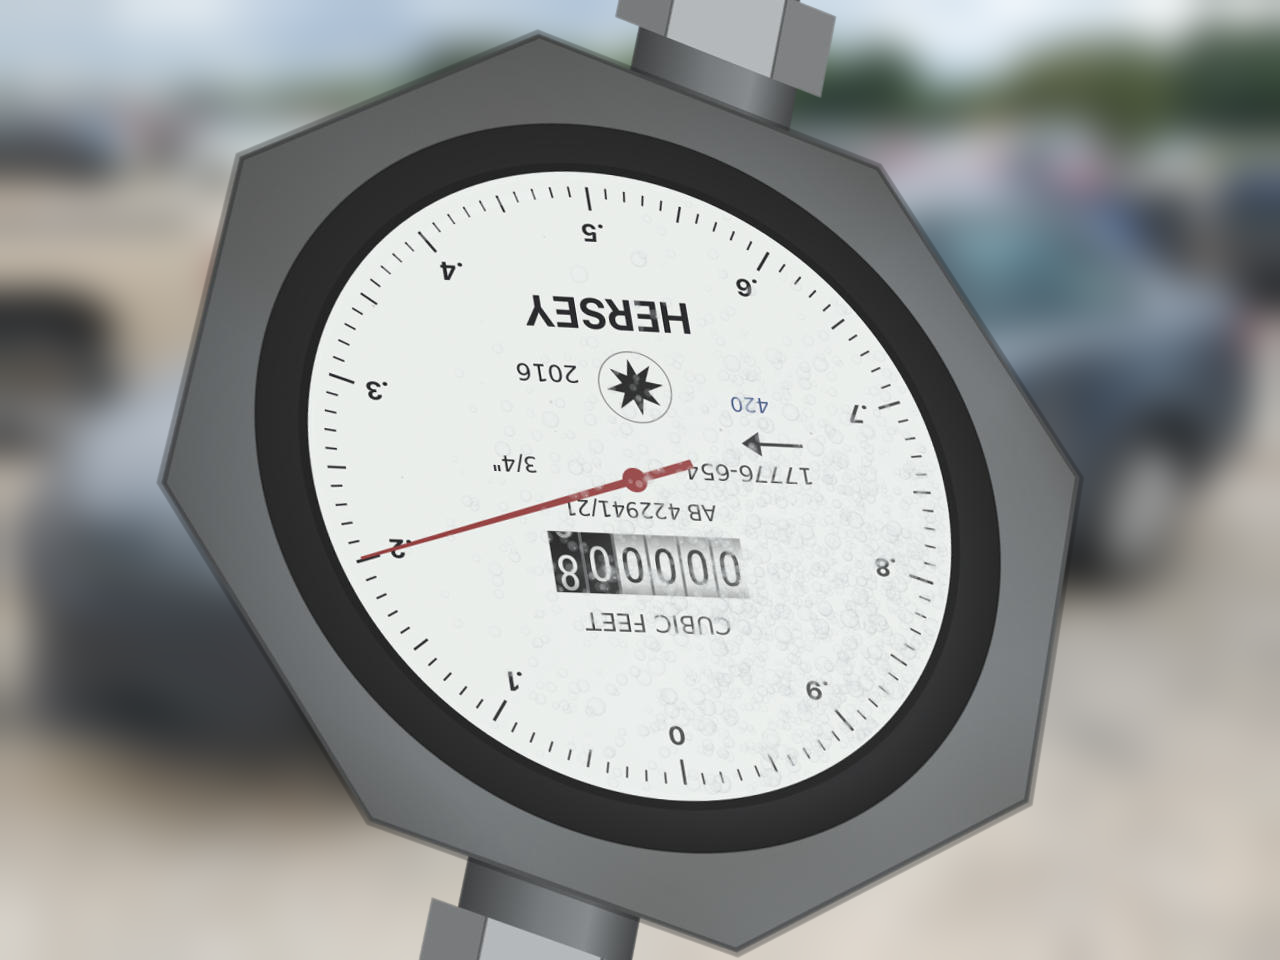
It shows 8.20 ft³
